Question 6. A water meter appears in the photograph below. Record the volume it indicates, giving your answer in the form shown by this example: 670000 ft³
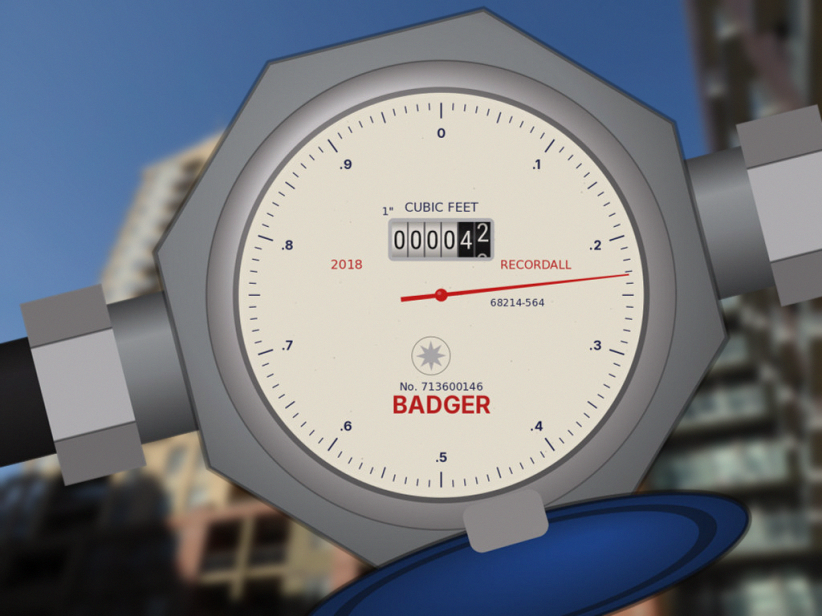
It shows 42.23 ft³
